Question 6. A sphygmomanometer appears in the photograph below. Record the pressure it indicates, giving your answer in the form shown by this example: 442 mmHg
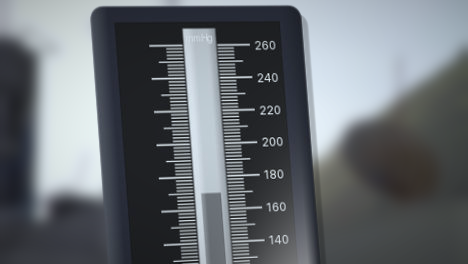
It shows 170 mmHg
